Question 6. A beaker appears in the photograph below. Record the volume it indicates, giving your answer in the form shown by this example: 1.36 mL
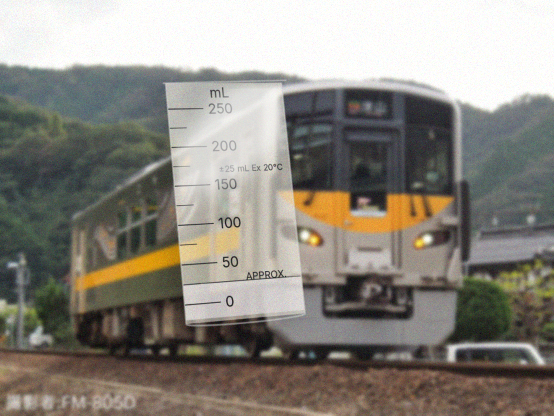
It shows 25 mL
